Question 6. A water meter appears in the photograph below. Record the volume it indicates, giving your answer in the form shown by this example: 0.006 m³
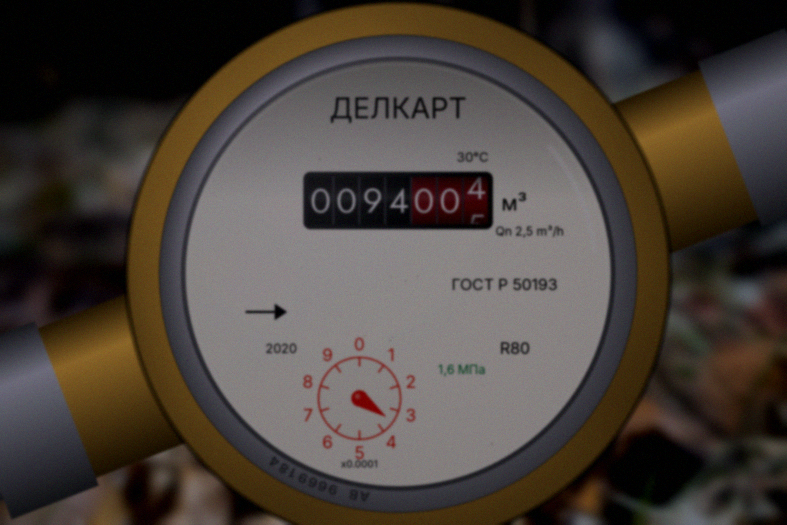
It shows 94.0043 m³
